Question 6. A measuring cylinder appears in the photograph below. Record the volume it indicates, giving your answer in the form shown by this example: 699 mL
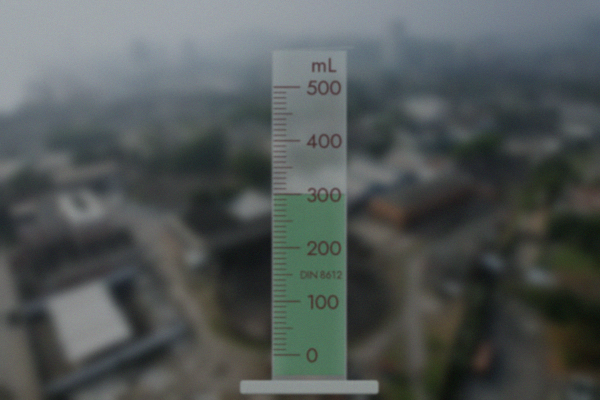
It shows 300 mL
